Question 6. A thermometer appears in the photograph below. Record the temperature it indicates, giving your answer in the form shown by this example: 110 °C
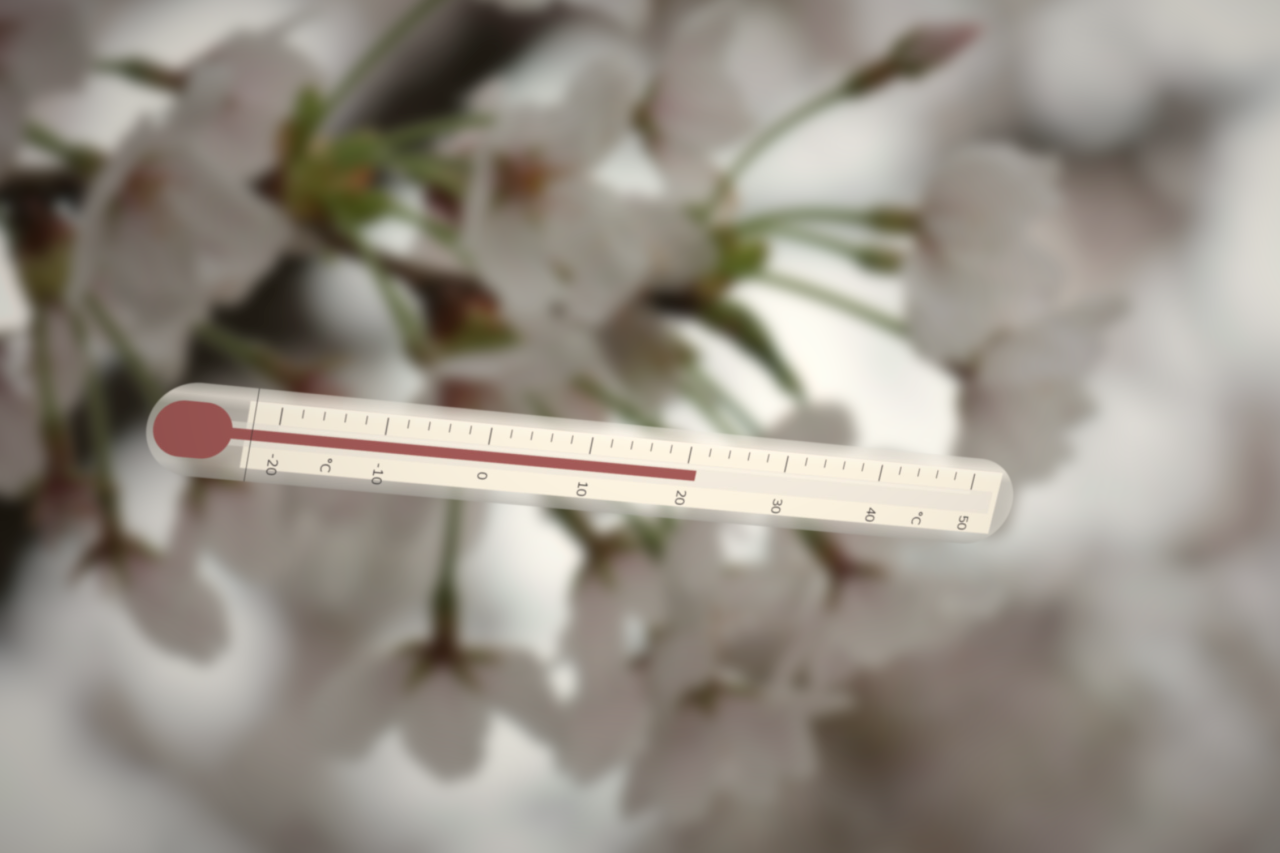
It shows 21 °C
